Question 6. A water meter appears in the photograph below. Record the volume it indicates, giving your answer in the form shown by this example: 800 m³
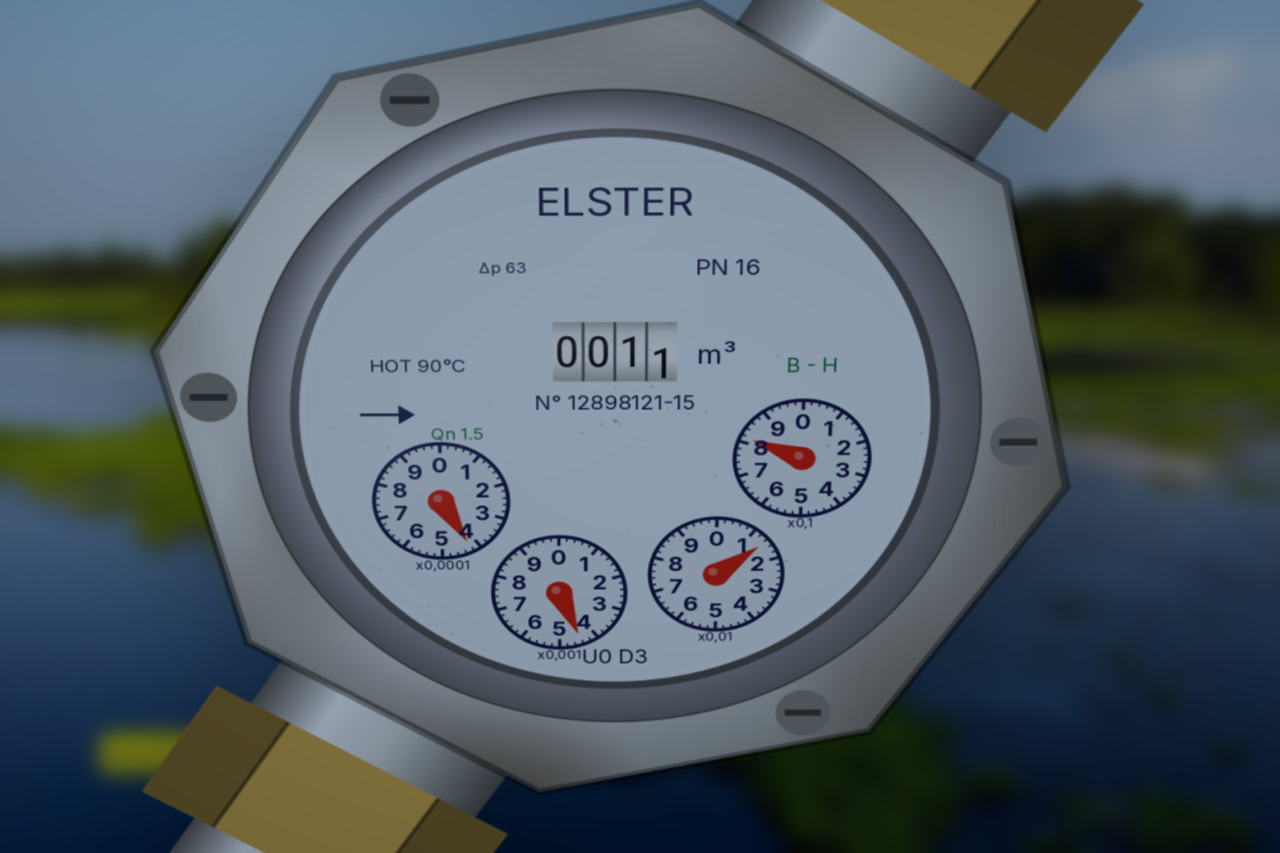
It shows 10.8144 m³
